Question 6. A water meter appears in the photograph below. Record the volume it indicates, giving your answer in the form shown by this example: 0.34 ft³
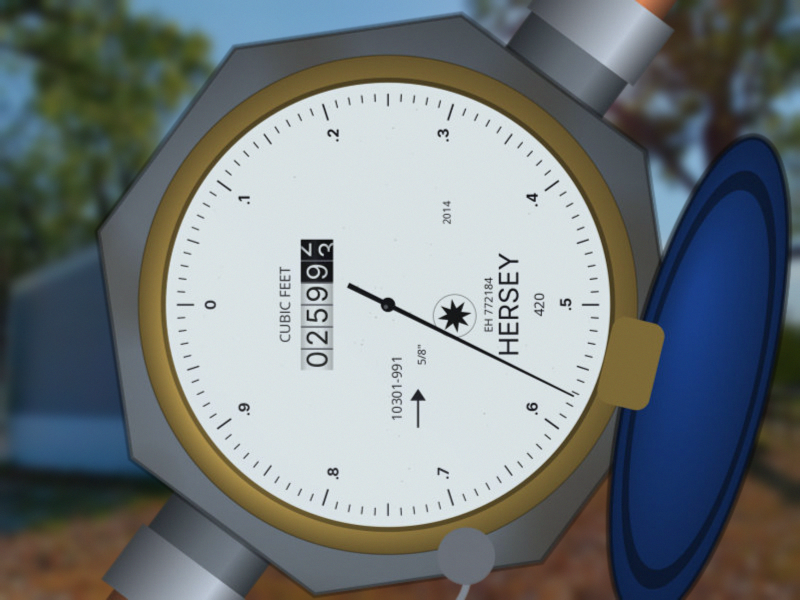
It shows 25992.57 ft³
